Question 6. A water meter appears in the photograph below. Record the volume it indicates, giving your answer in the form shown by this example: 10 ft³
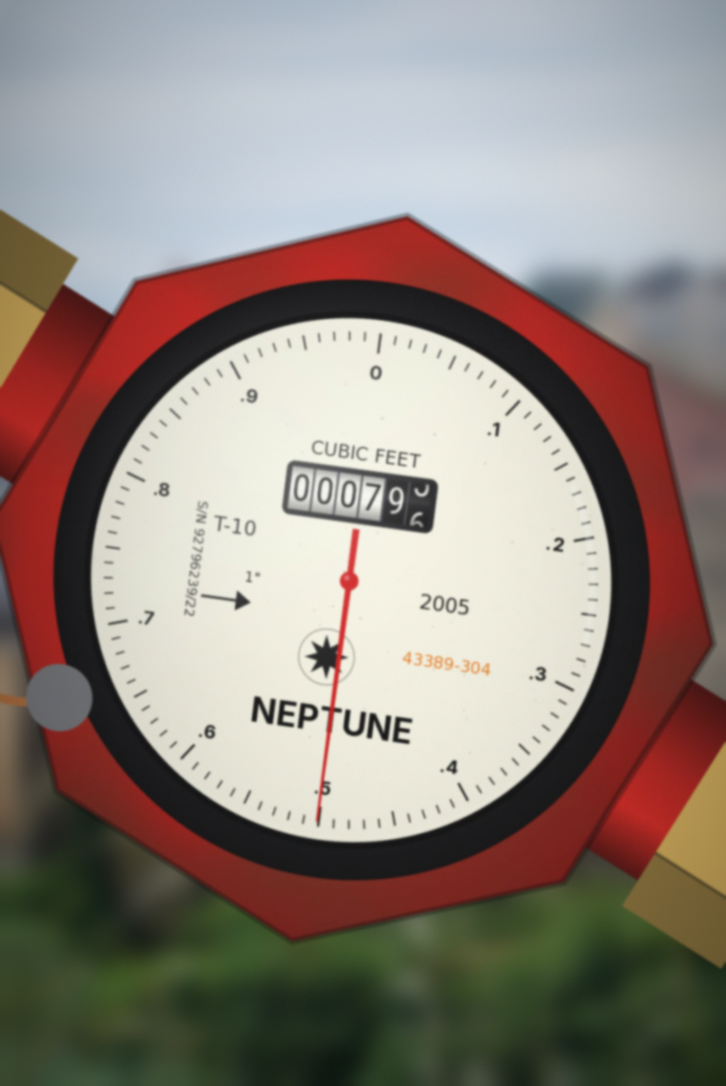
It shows 795.50 ft³
